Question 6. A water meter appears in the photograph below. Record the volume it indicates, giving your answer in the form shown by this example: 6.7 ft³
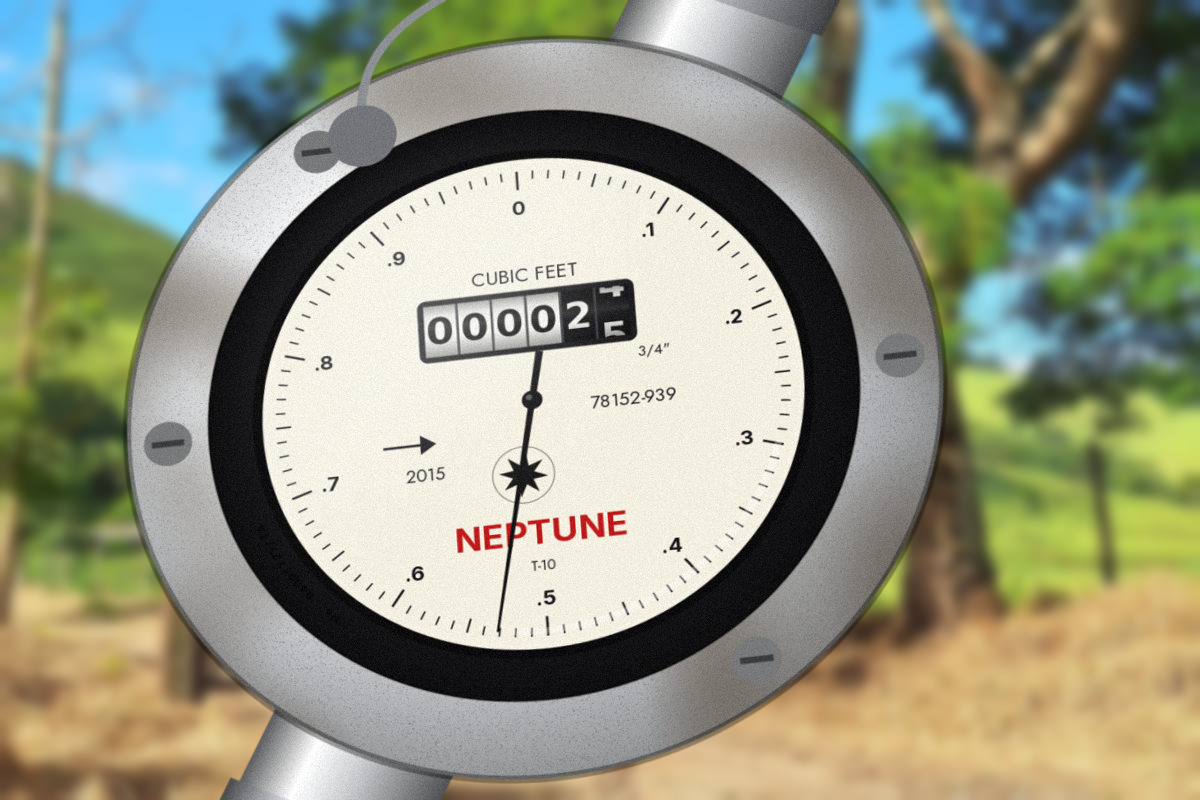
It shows 24.53 ft³
